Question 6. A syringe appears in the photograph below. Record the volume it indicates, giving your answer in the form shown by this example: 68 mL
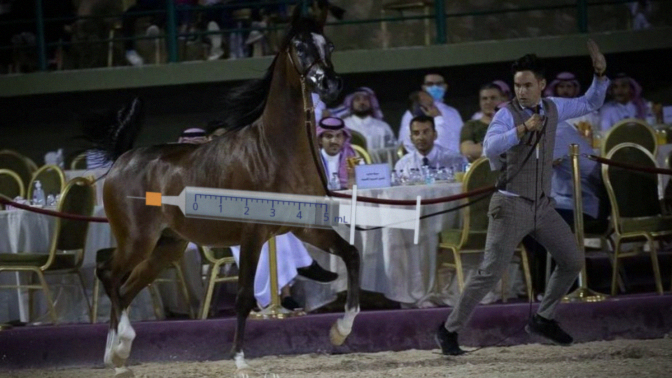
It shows 4.6 mL
